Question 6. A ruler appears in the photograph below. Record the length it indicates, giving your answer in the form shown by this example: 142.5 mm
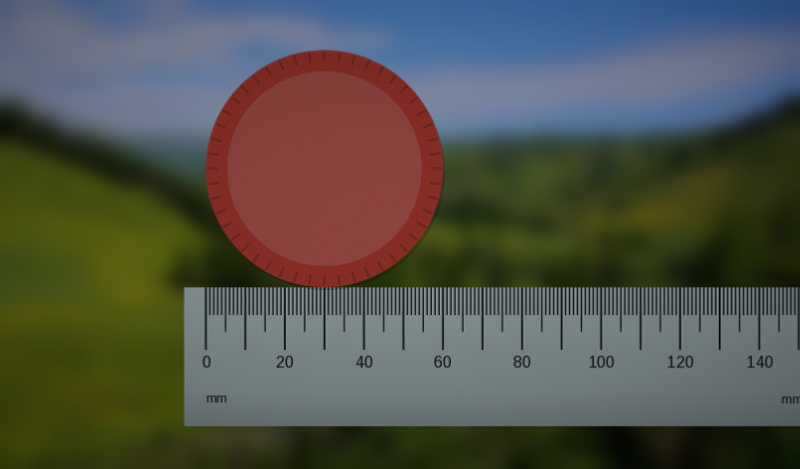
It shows 60 mm
